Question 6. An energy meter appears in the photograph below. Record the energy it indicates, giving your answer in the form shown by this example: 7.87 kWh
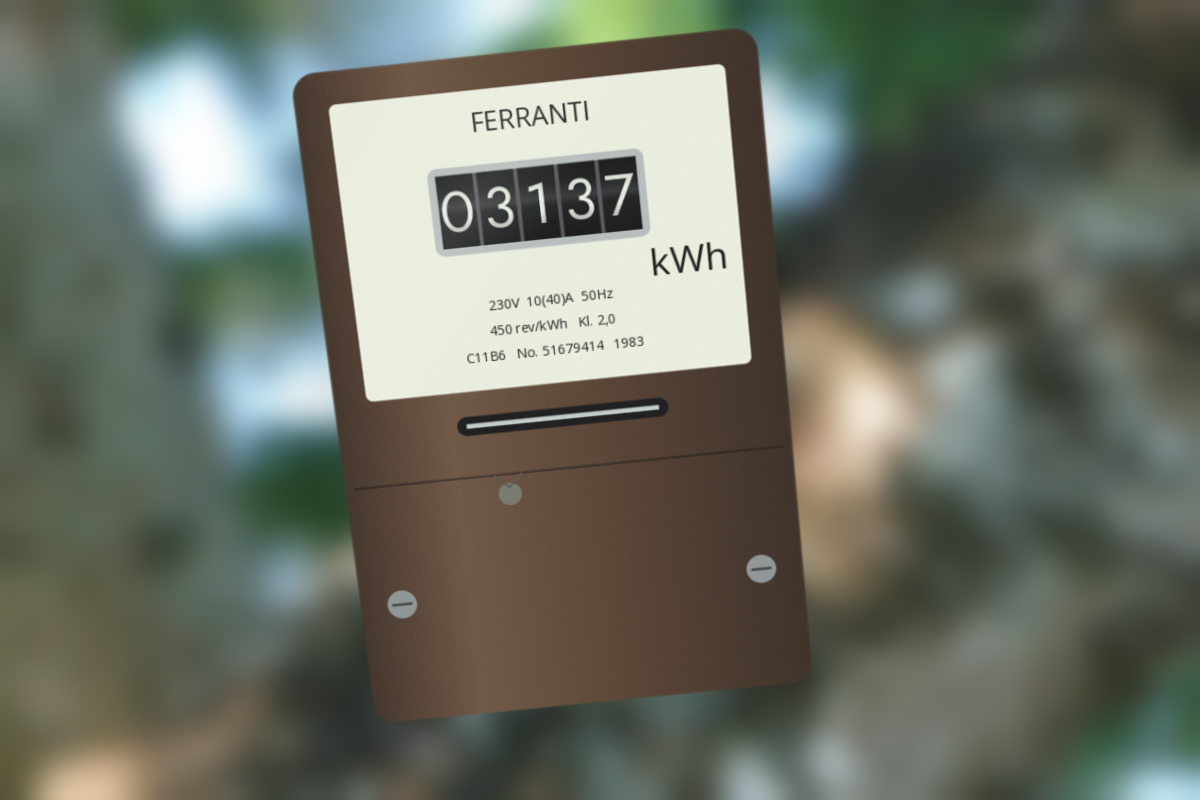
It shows 3137 kWh
